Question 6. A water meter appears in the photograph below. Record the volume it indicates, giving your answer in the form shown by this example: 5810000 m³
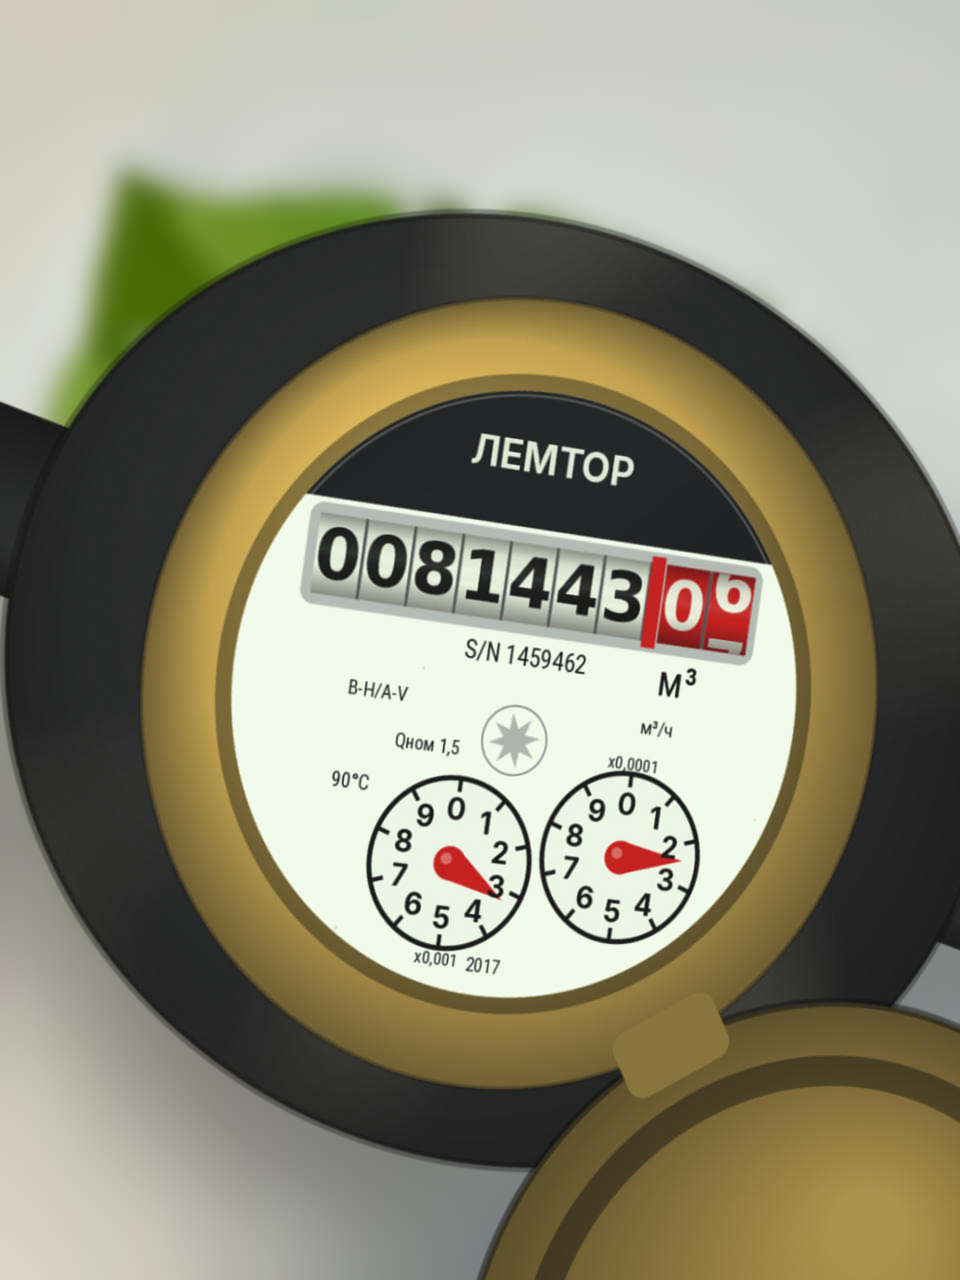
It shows 81443.0632 m³
